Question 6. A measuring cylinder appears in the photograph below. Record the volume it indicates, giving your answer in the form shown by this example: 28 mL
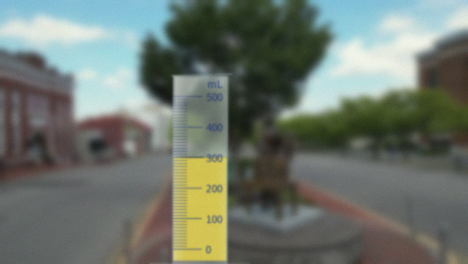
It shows 300 mL
